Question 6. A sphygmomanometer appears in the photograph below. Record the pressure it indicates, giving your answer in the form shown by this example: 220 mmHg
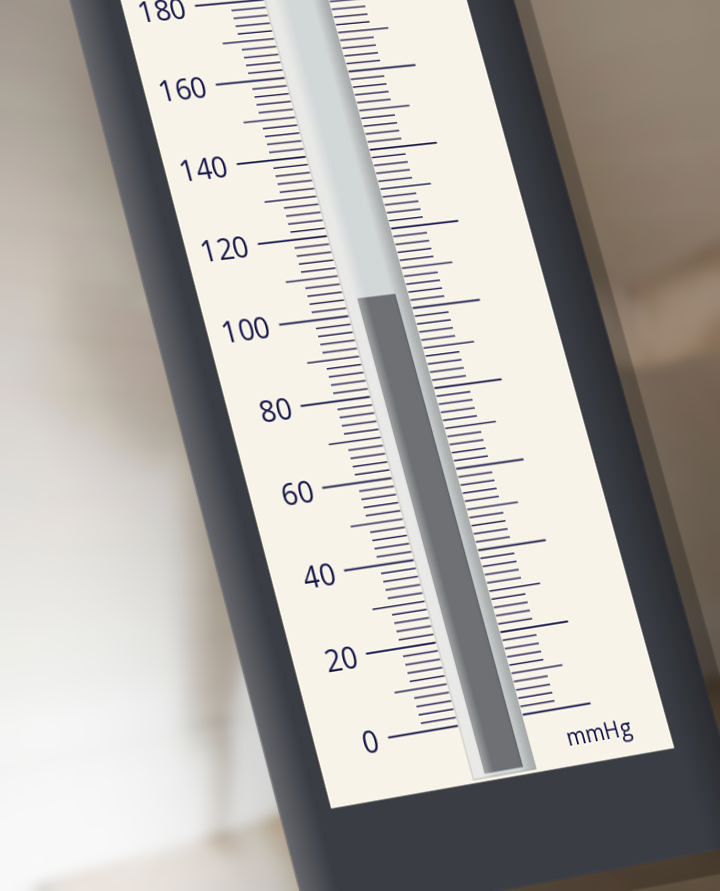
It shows 104 mmHg
